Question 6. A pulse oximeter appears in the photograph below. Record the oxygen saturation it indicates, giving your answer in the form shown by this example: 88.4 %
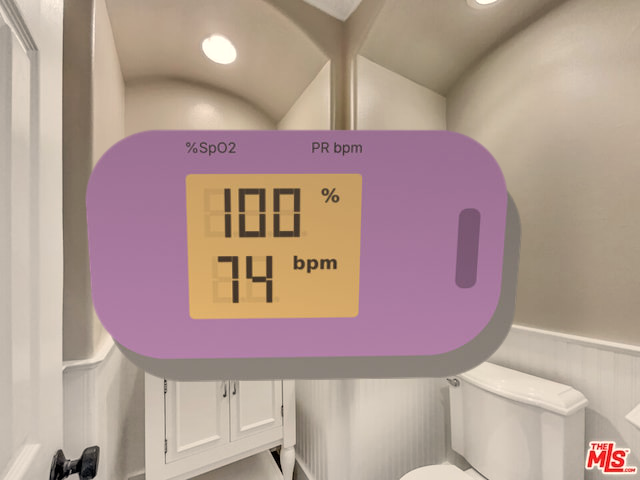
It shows 100 %
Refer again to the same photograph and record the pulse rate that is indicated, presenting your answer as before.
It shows 74 bpm
